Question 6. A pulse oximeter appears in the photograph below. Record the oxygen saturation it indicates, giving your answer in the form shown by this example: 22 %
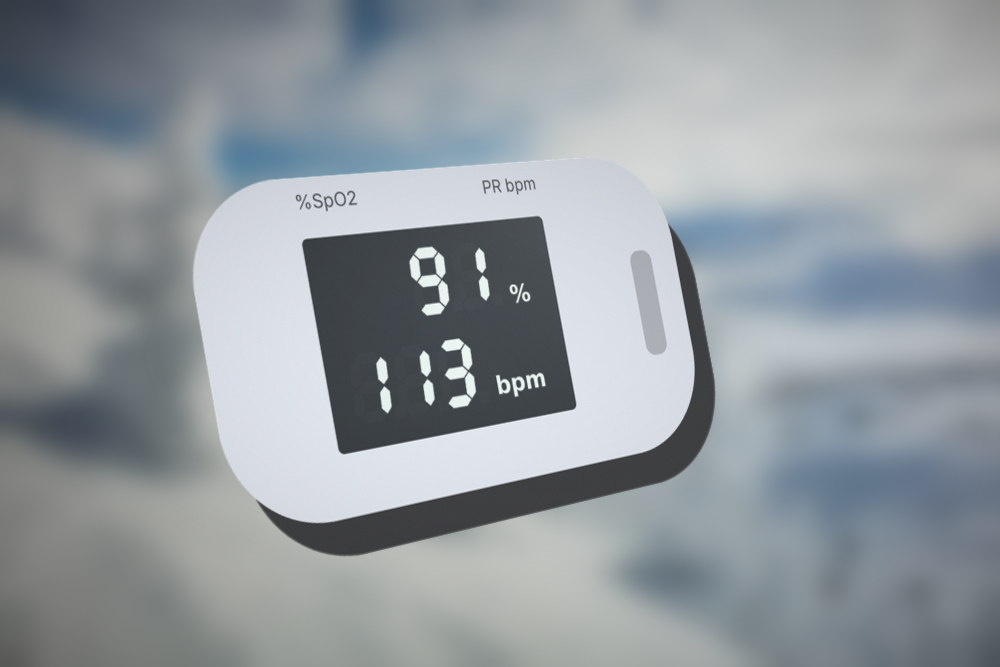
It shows 91 %
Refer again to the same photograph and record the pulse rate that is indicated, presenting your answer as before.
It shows 113 bpm
